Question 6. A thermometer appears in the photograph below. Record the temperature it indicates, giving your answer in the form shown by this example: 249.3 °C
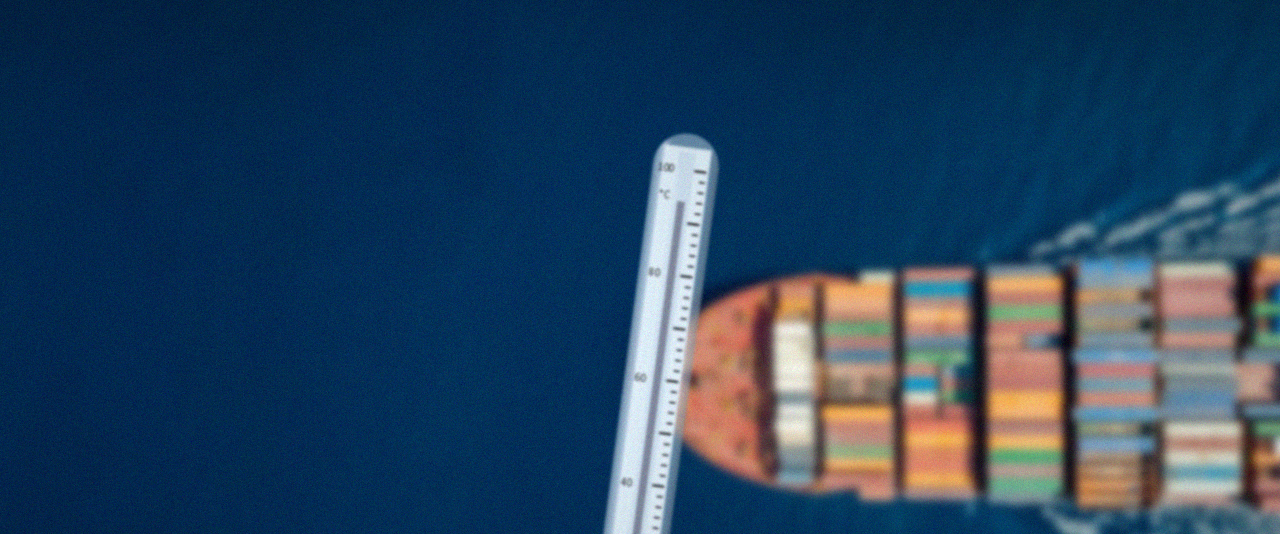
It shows 94 °C
